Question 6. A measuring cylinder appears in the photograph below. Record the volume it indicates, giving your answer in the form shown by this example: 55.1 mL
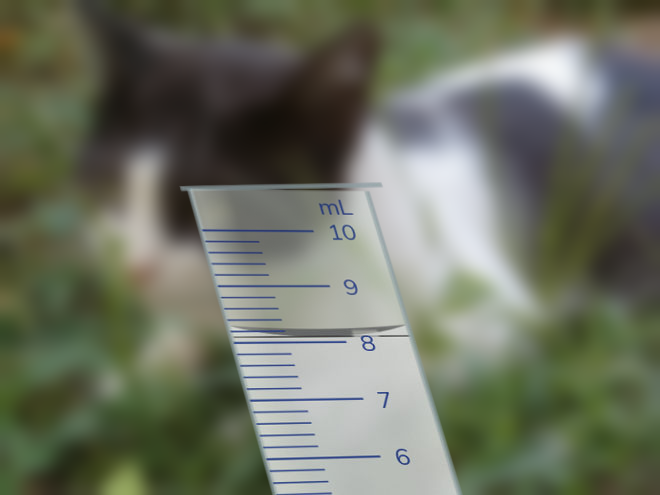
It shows 8.1 mL
